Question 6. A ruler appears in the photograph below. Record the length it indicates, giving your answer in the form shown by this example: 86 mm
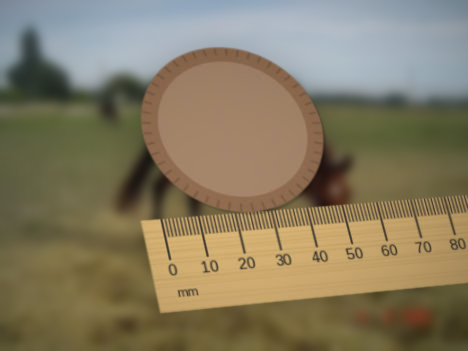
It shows 50 mm
